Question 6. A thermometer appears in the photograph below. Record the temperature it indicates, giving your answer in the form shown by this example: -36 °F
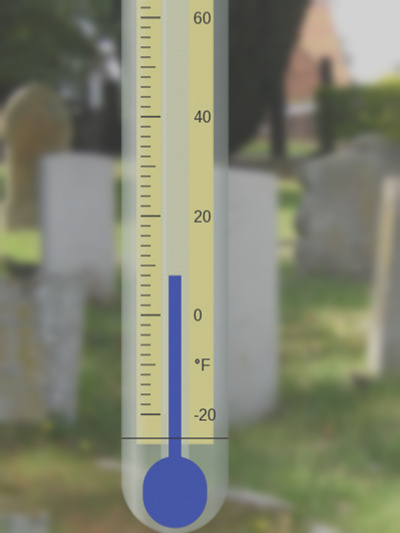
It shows 8 °F
